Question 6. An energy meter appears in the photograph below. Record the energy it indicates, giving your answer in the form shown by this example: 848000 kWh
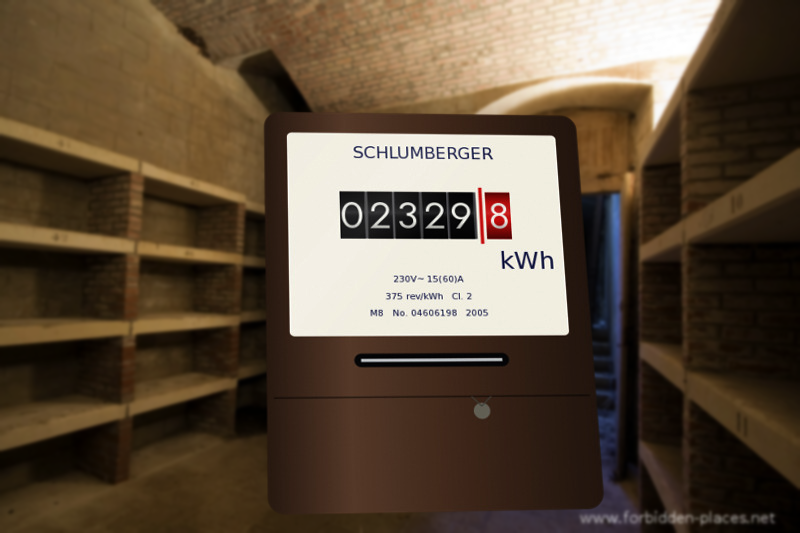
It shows 2329.8 kWh
